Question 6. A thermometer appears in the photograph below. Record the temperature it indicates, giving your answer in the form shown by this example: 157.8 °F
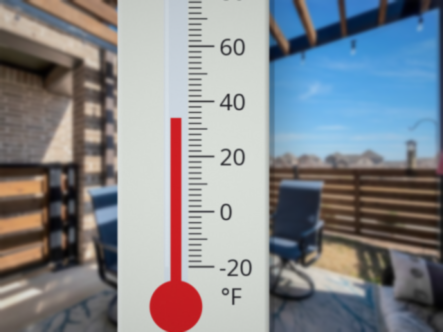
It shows 34 °F
